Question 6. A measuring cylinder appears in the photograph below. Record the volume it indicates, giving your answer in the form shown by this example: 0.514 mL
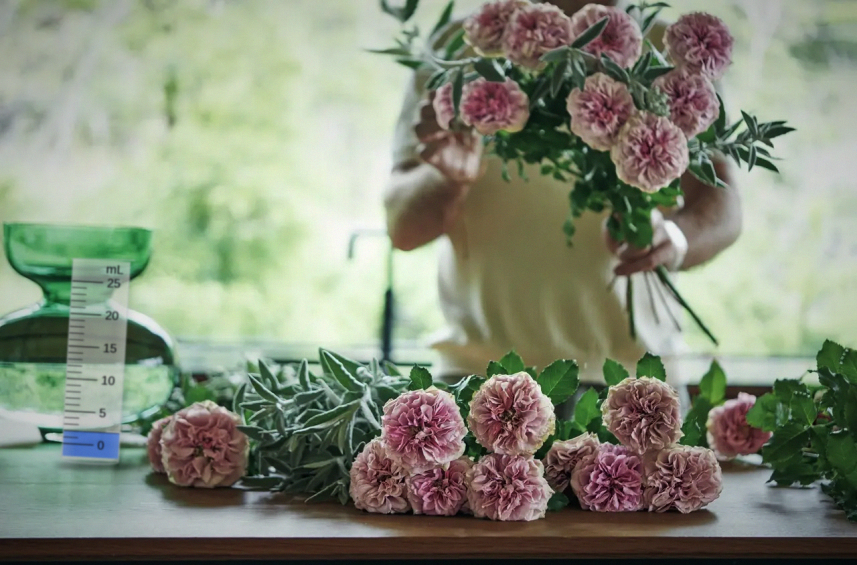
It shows 2 mL
